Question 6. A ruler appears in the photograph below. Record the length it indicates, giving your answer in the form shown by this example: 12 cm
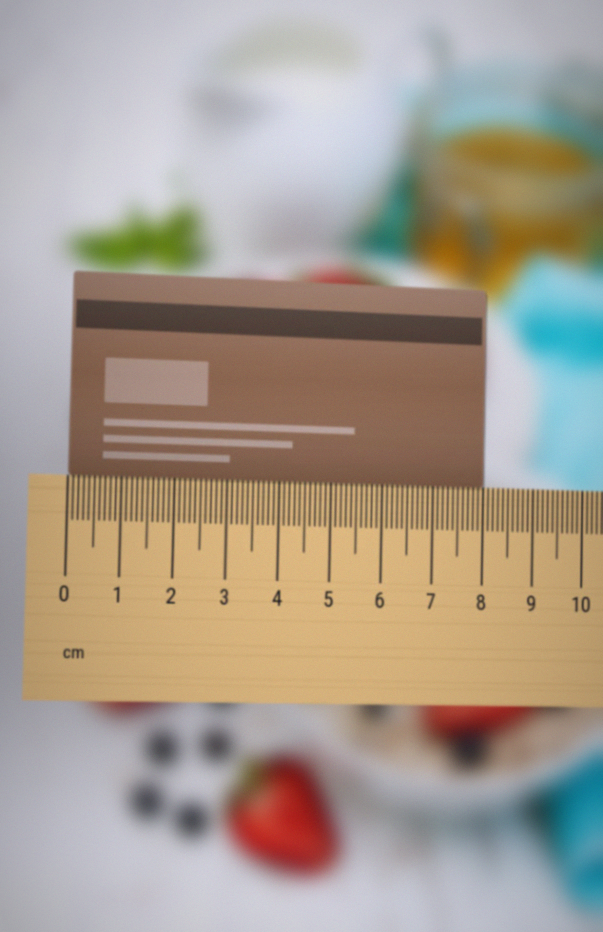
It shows 8 cm
